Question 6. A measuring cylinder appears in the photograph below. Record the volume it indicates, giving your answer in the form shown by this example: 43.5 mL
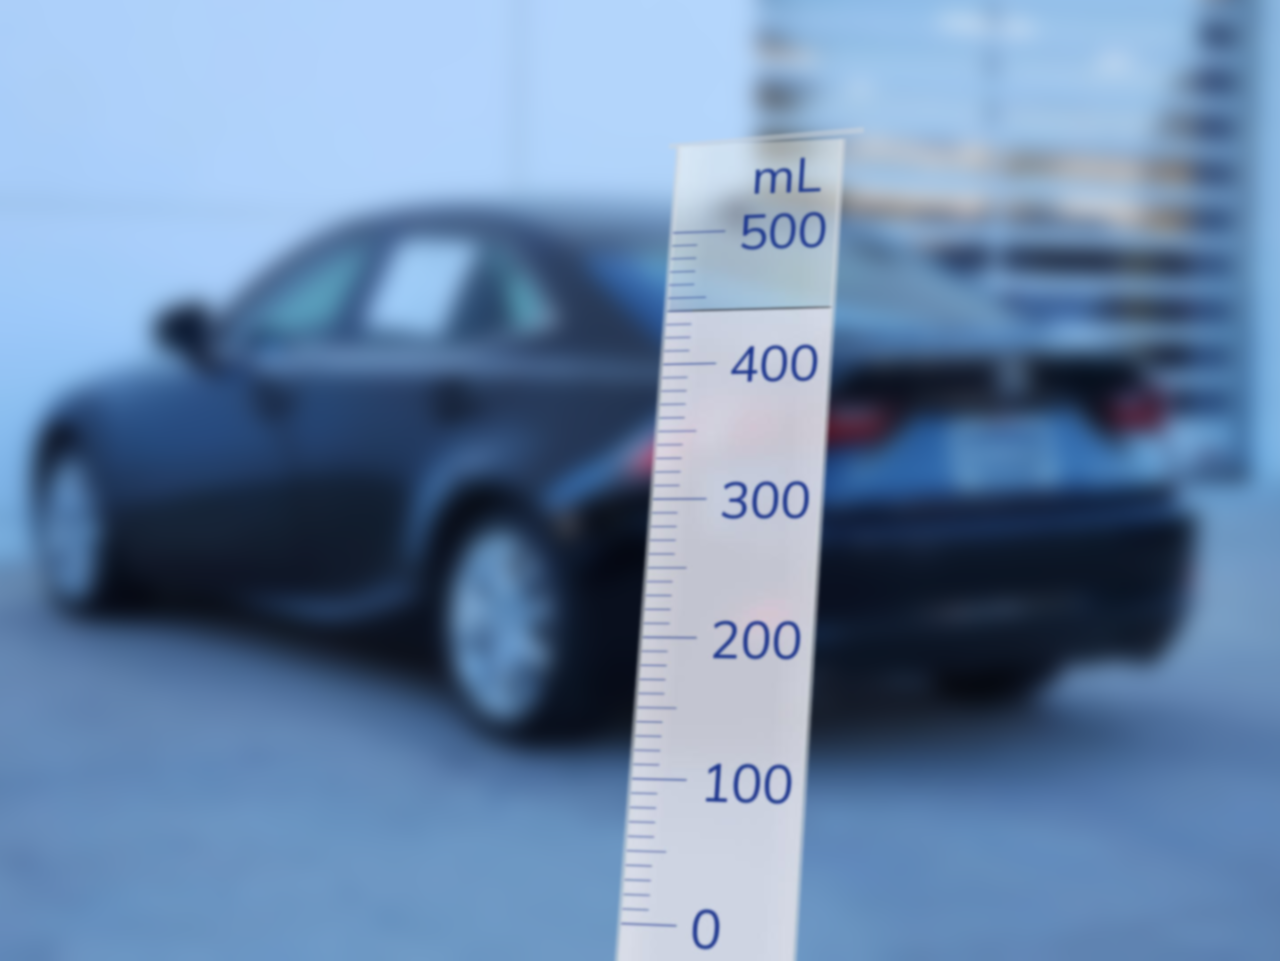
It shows 440 mL
